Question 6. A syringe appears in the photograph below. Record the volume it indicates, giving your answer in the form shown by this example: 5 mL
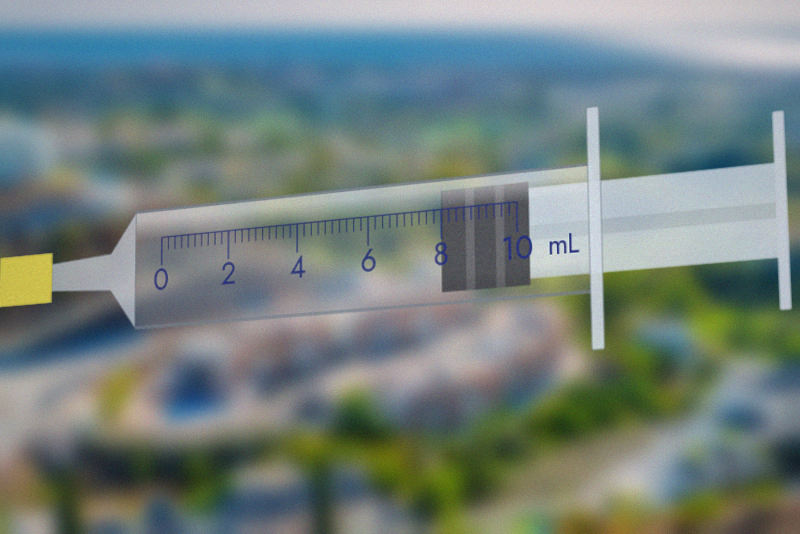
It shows 8 mL
